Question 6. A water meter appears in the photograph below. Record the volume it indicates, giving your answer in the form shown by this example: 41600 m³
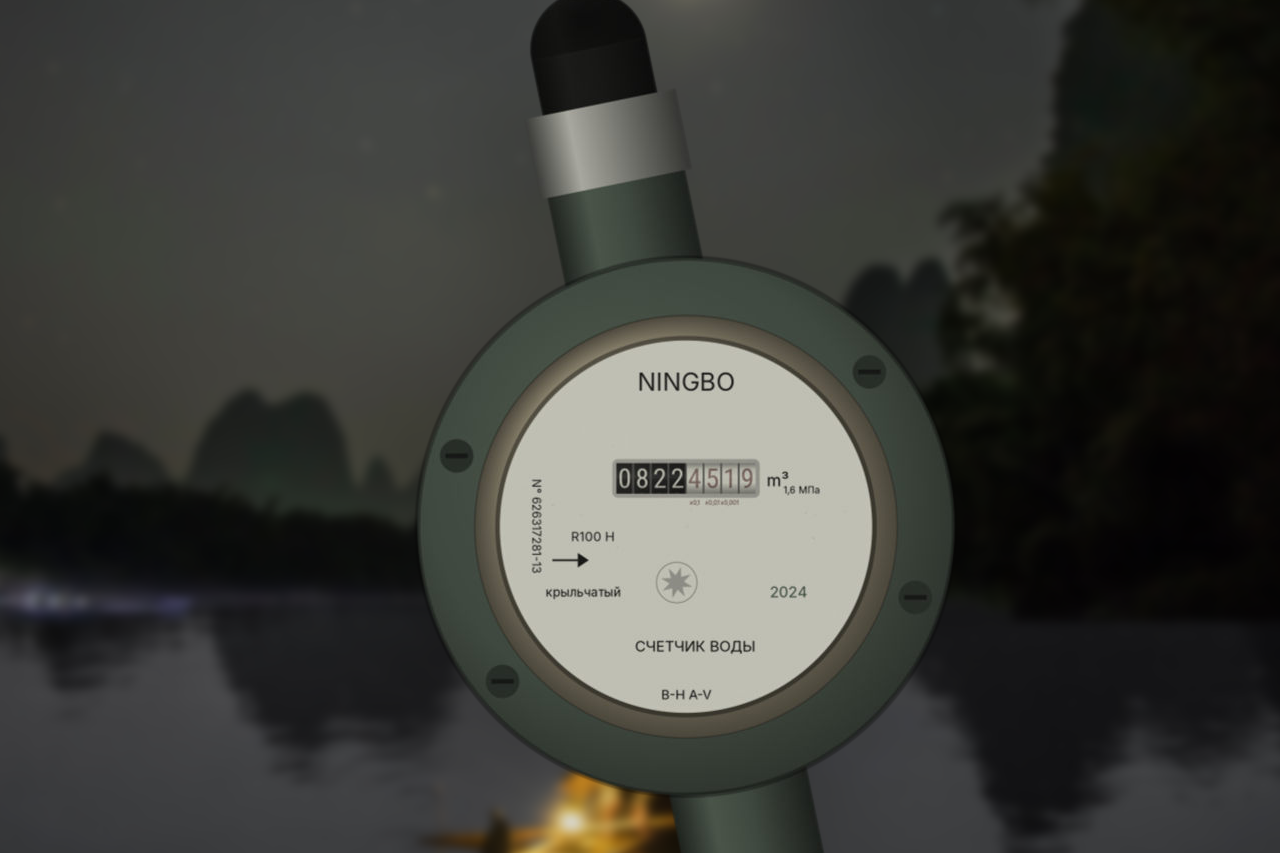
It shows 822.4519 m³
